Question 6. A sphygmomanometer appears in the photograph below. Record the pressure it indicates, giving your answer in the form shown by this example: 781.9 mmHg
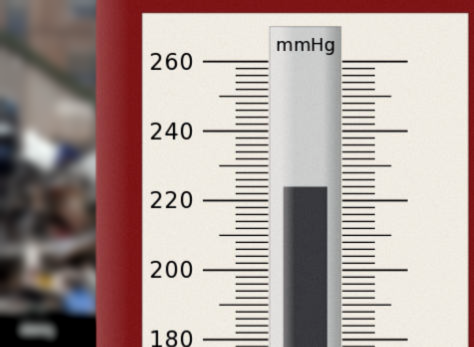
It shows 224 mmHg
